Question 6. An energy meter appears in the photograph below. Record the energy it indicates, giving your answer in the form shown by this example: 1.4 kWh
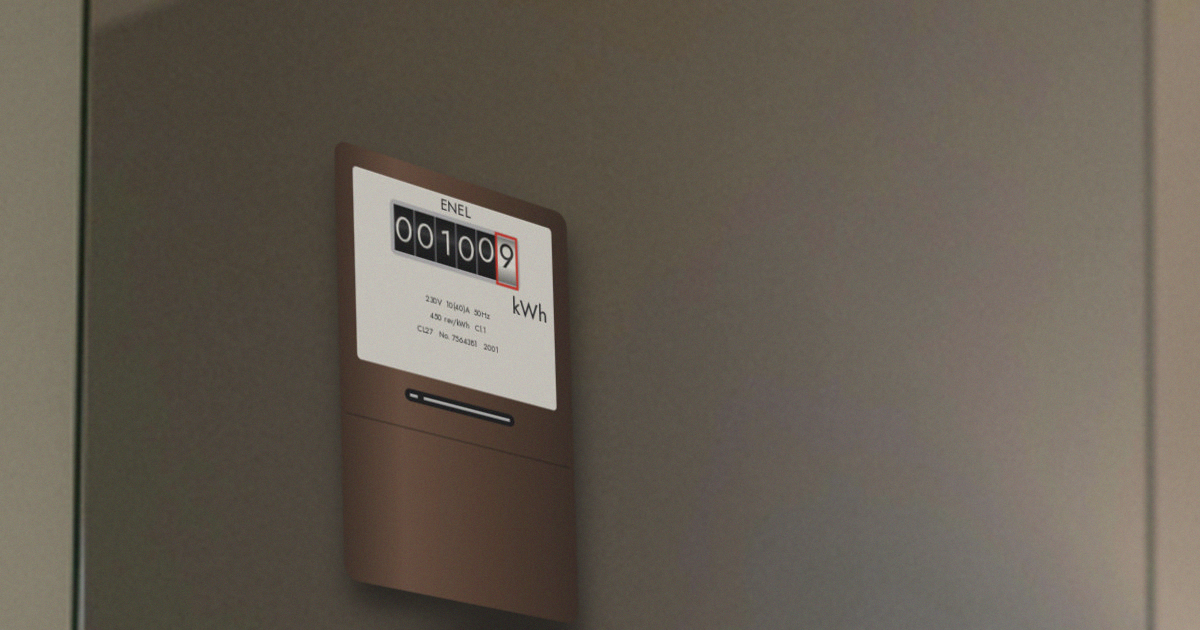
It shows 100.9 kWh
